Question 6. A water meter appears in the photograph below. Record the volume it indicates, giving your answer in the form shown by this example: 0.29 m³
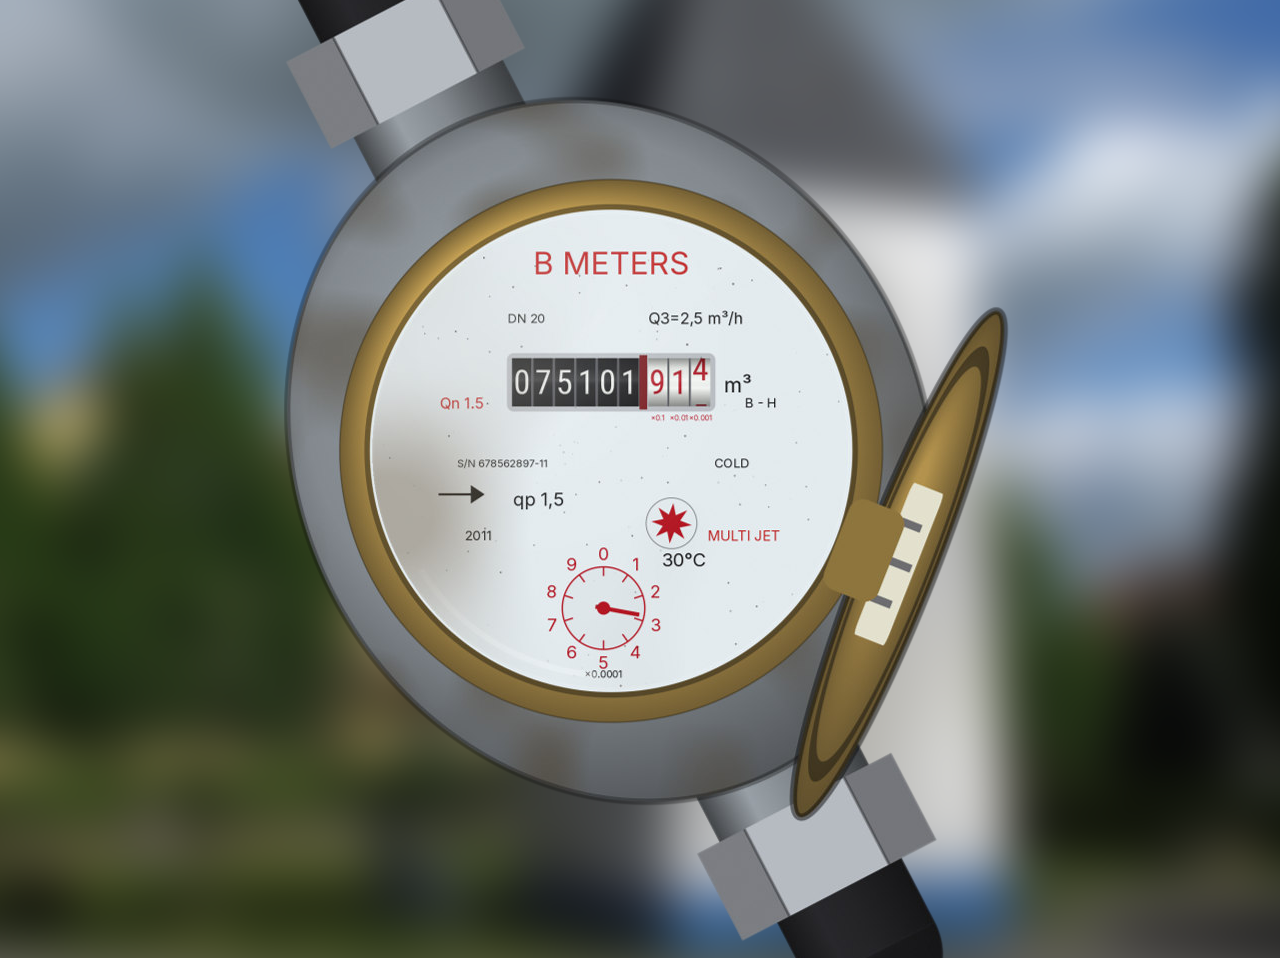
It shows 75101.9142 m³
